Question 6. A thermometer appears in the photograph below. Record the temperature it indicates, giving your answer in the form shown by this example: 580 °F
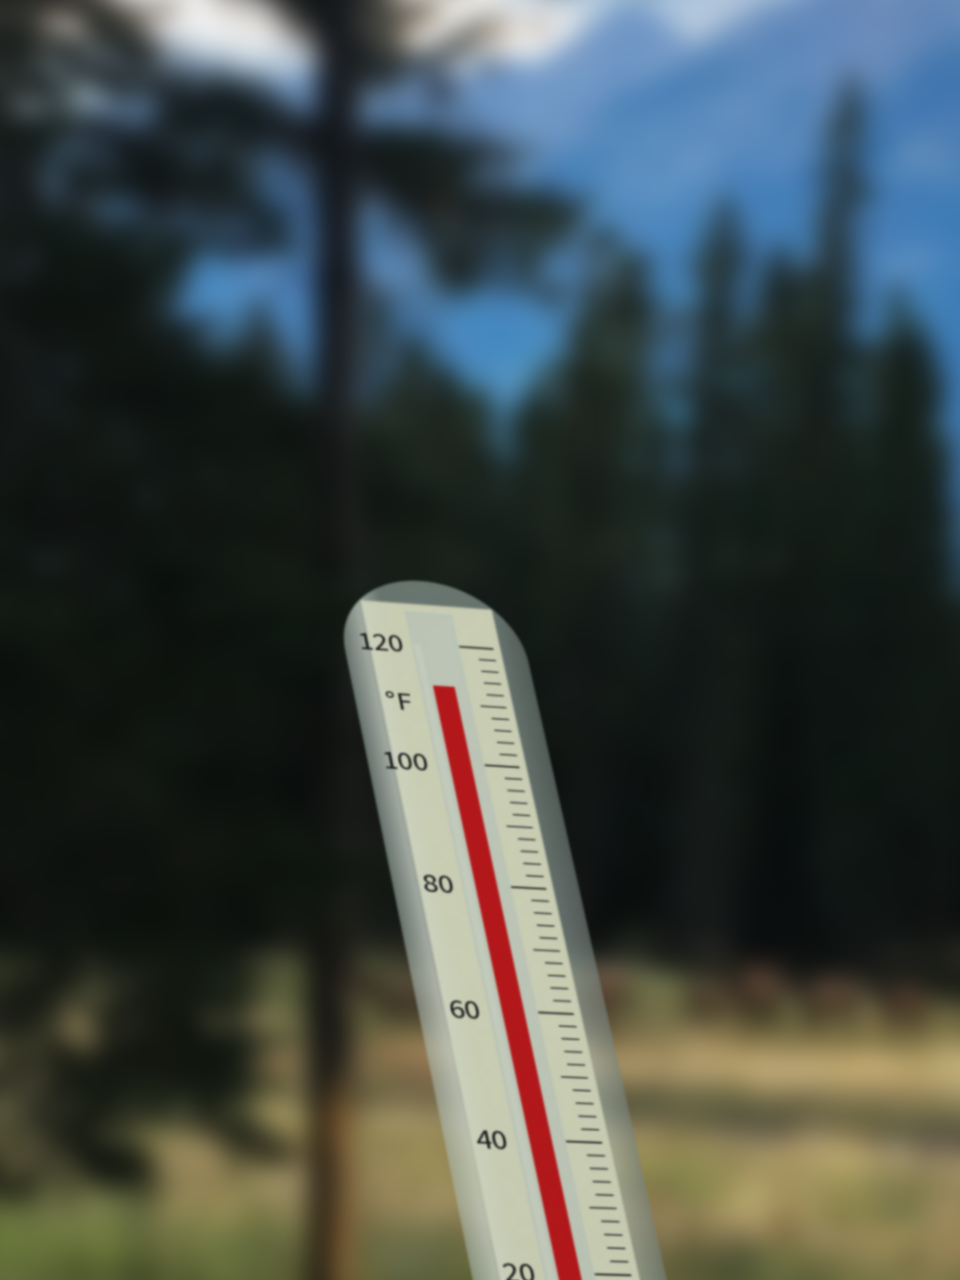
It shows 113 °F
